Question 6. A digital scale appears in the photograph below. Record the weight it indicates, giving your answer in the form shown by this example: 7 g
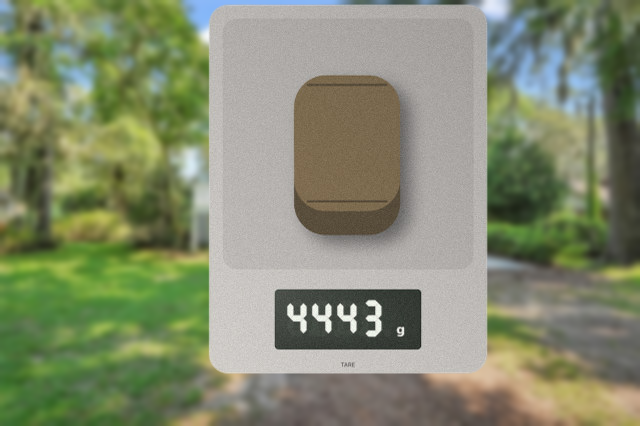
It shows 4443 g
